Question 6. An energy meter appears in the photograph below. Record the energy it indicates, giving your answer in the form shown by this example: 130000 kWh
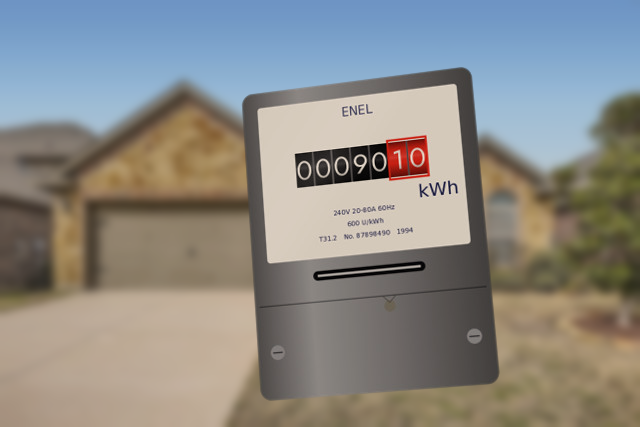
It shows 90.10 kWh
